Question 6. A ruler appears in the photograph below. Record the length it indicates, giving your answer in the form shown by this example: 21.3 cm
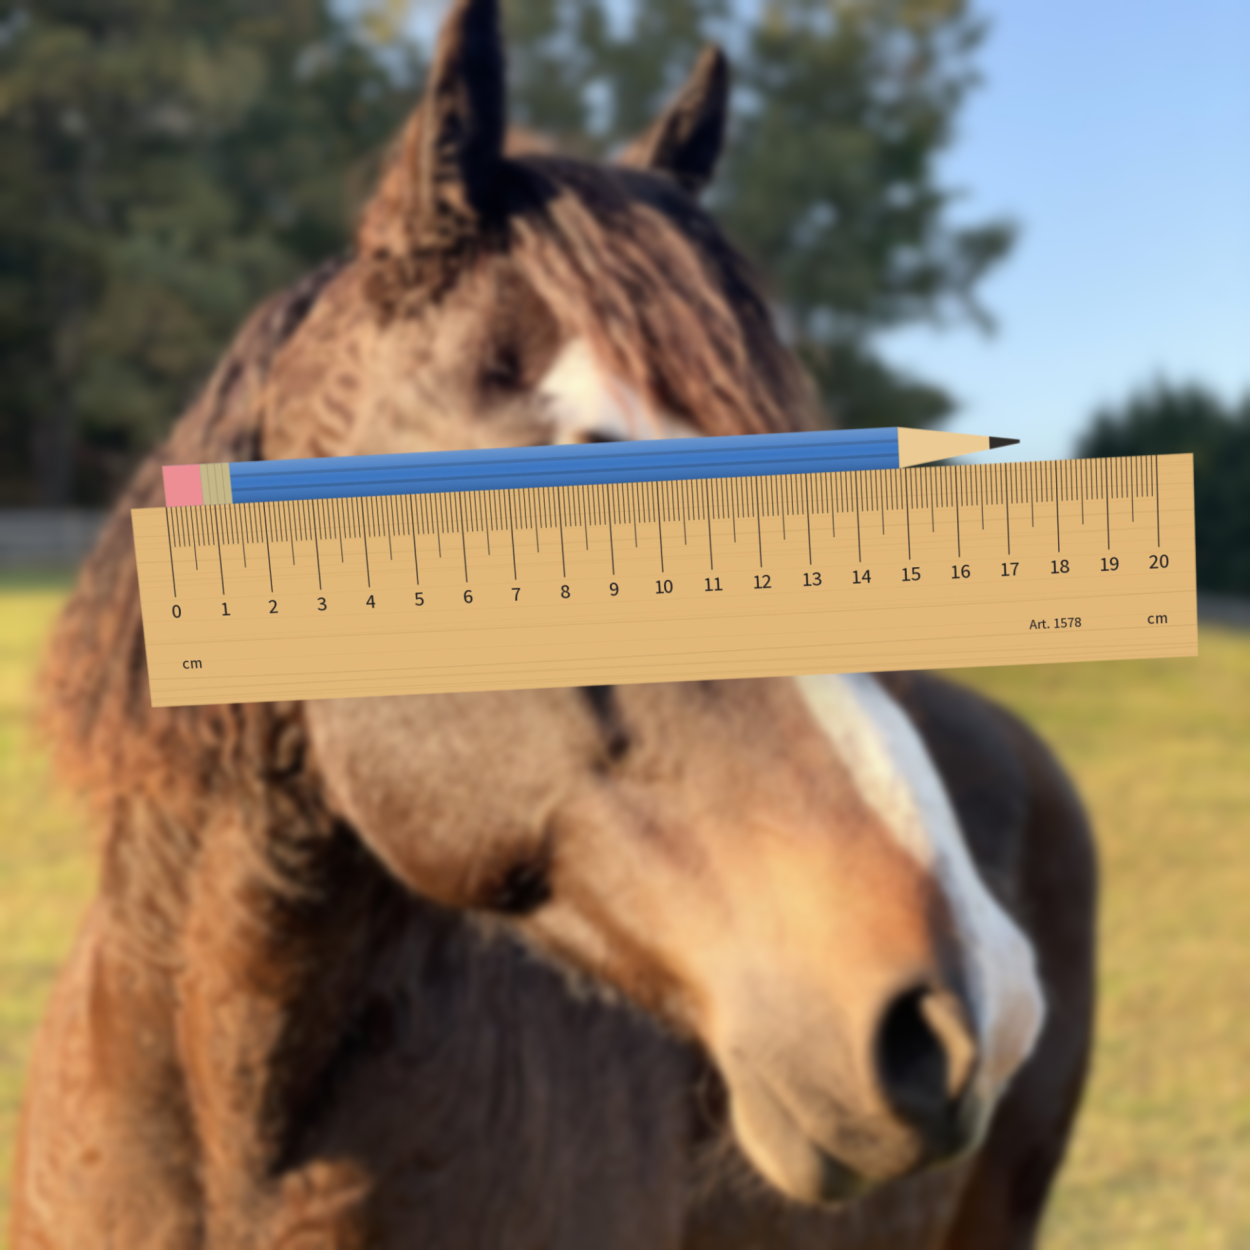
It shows 17.3 cm
